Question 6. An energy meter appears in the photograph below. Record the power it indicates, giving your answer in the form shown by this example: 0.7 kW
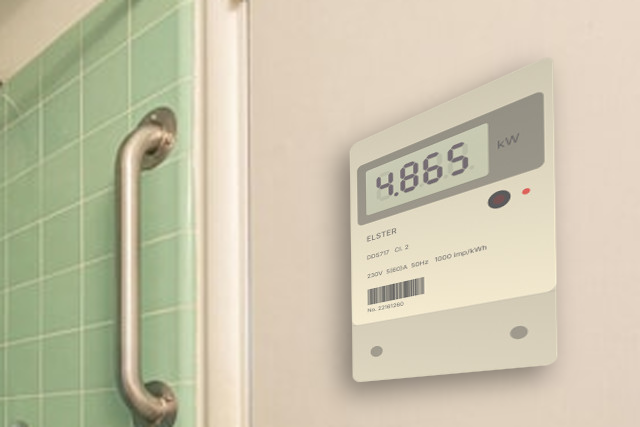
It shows 4.865 kW
